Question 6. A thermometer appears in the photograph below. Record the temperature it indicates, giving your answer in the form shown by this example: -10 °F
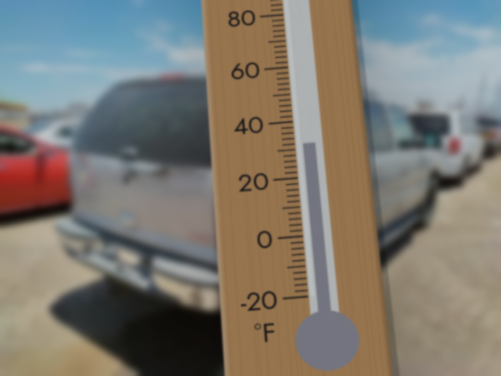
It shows 32 °F
